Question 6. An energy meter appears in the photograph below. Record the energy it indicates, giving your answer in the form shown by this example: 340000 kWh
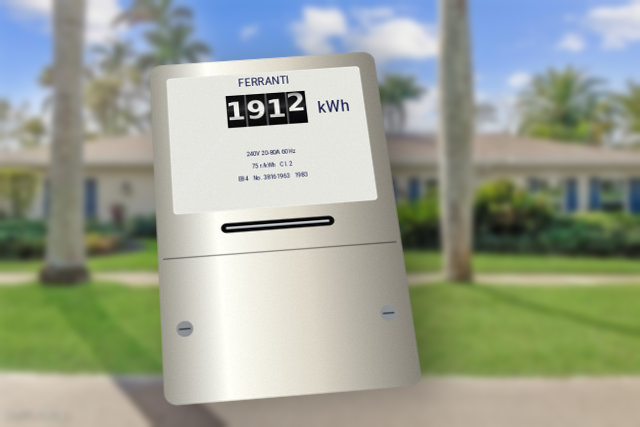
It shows 1912 kWh
